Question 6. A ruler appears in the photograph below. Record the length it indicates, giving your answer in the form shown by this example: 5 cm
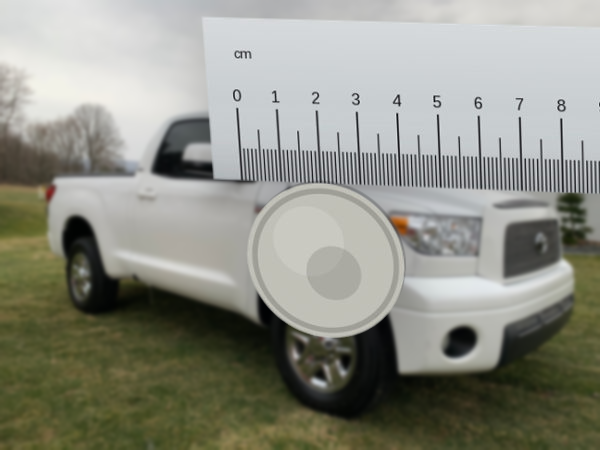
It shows 4 cm
